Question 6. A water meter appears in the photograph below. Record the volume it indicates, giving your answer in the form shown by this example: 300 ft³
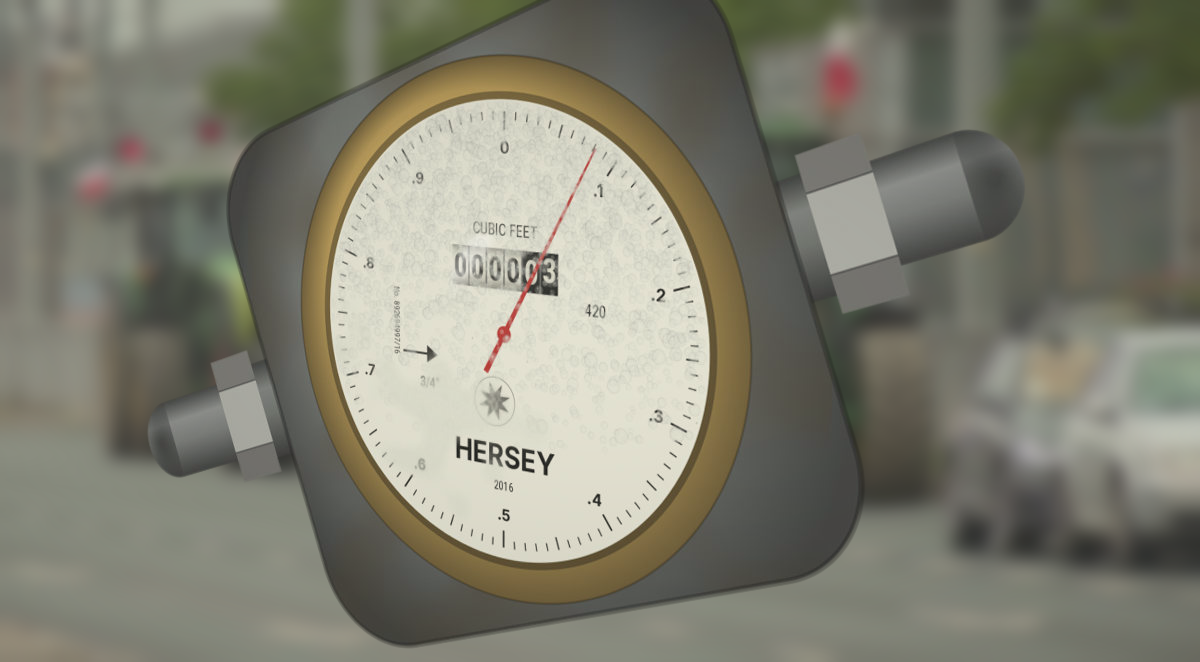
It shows 3.08 ft³
